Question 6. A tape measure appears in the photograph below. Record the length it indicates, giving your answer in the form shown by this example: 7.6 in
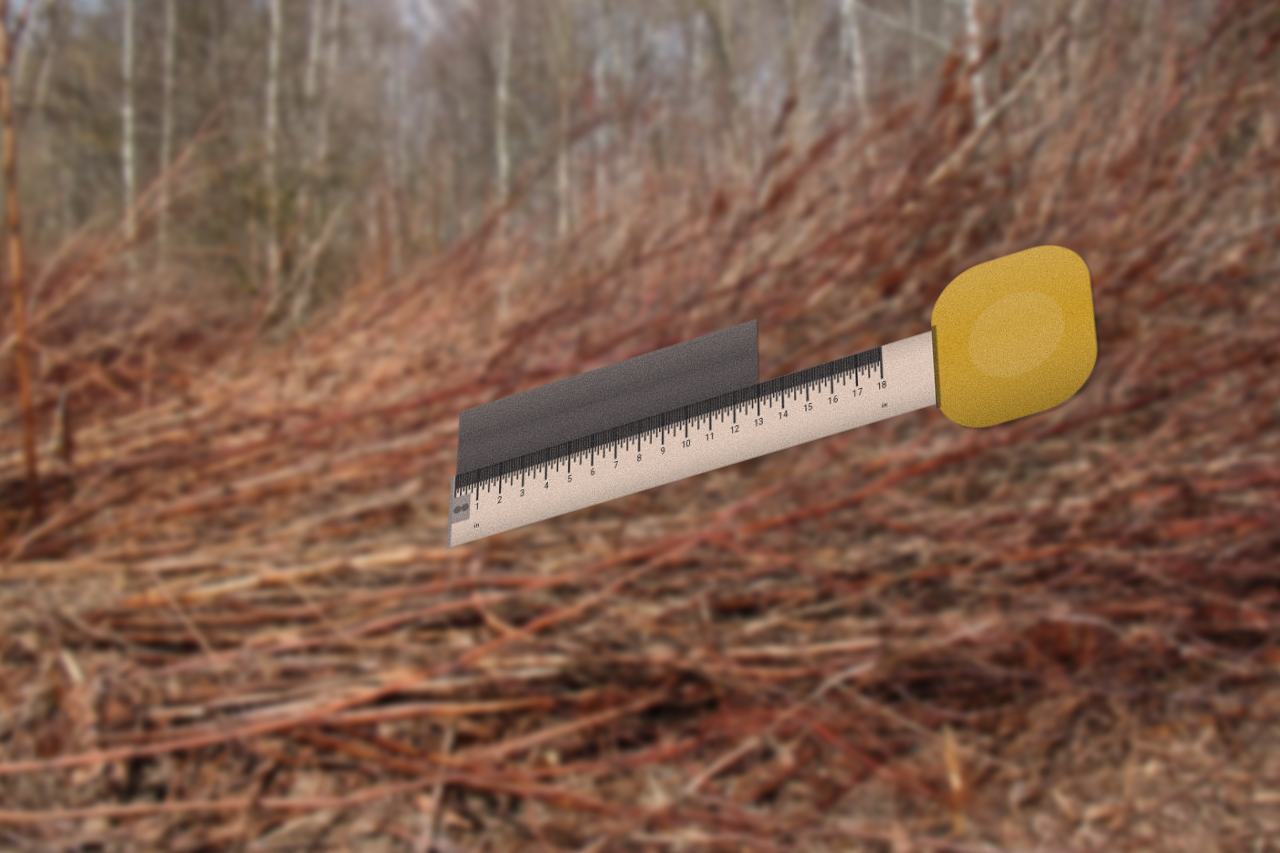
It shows 13 in
